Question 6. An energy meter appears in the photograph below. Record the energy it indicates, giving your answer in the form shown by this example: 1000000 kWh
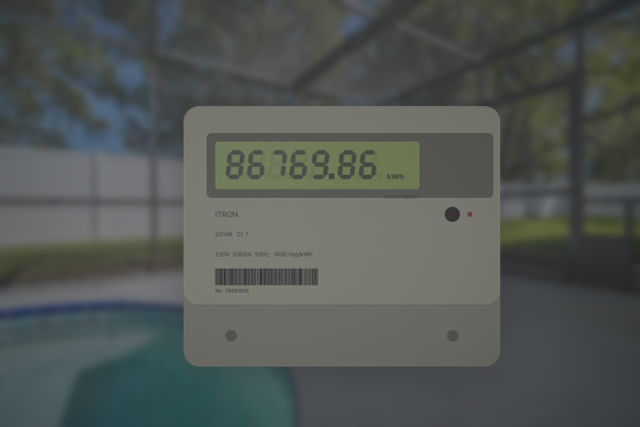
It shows 86769.86 kWh
